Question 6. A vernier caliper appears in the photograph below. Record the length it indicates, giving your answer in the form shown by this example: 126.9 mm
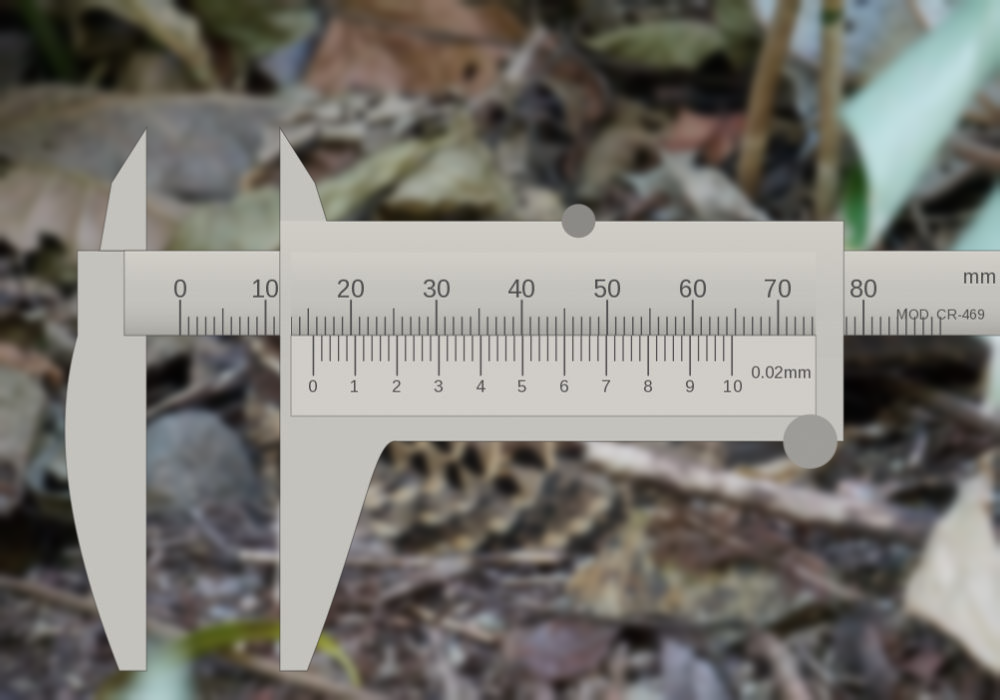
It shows 15.6 mm
